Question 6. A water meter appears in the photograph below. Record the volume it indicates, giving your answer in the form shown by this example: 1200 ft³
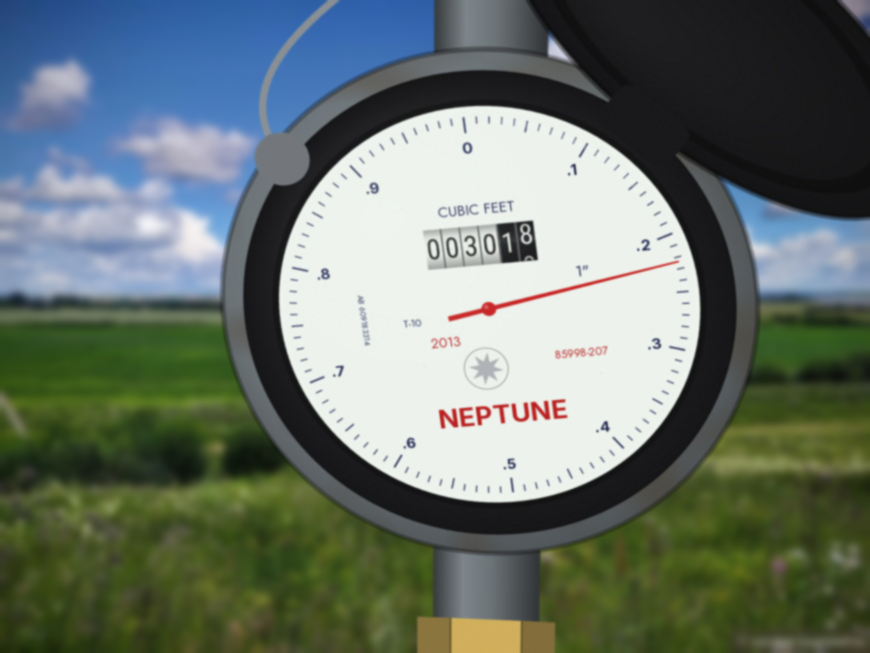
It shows 3018.22 ft³
